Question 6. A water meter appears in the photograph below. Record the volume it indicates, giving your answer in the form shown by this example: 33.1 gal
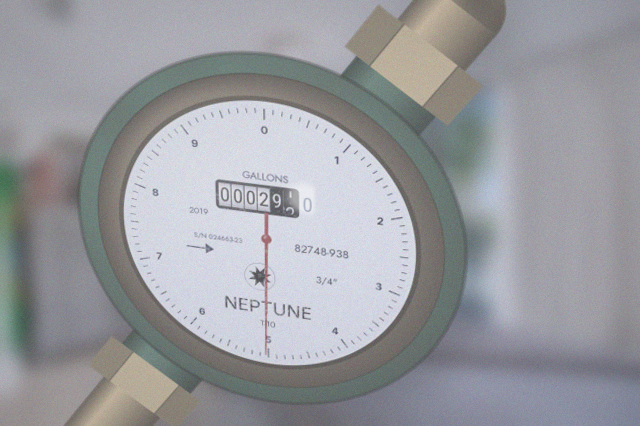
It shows 2915.0 gal
